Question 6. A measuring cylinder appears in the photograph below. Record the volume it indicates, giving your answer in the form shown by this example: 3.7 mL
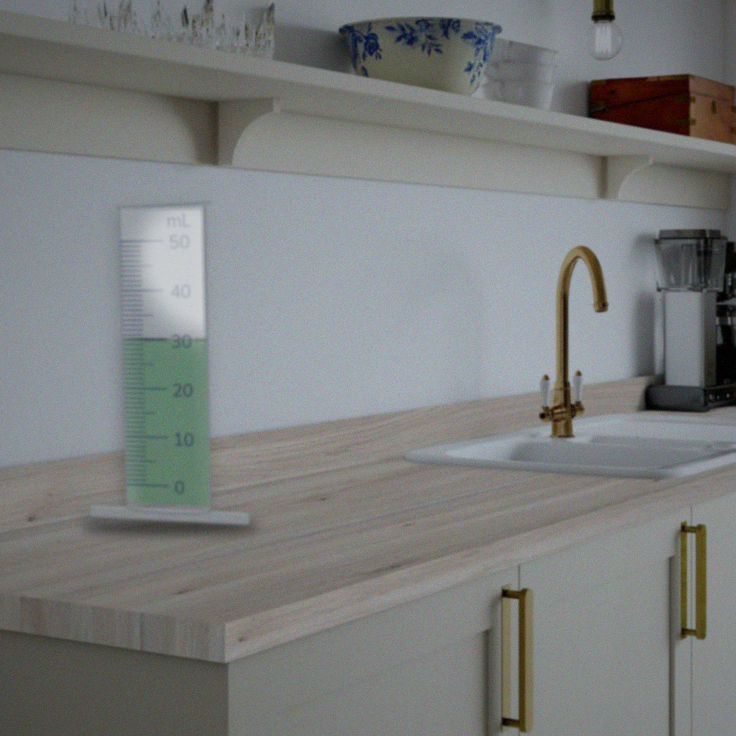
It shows 30 mL
